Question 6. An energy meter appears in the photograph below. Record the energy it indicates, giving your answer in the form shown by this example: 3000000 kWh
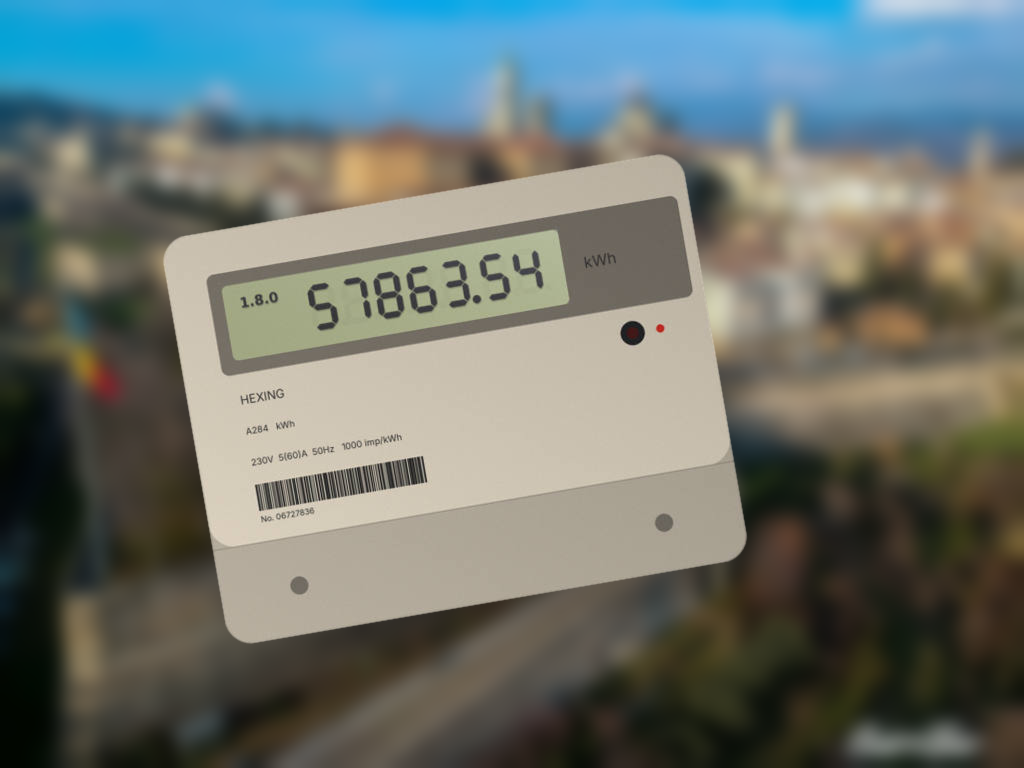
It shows 57863.54 kWh
